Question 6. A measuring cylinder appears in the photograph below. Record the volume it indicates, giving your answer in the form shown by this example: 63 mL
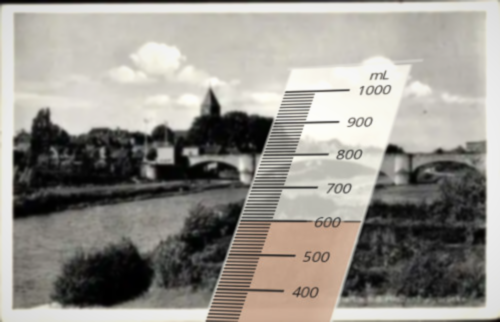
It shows 600 mL
